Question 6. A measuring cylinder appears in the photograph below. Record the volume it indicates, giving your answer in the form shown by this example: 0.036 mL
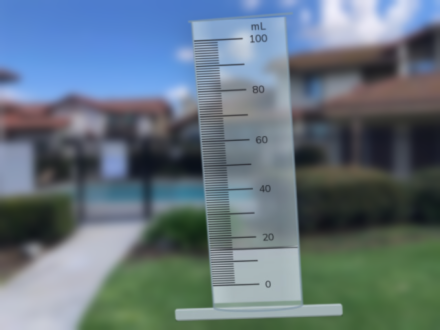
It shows 15 mL
